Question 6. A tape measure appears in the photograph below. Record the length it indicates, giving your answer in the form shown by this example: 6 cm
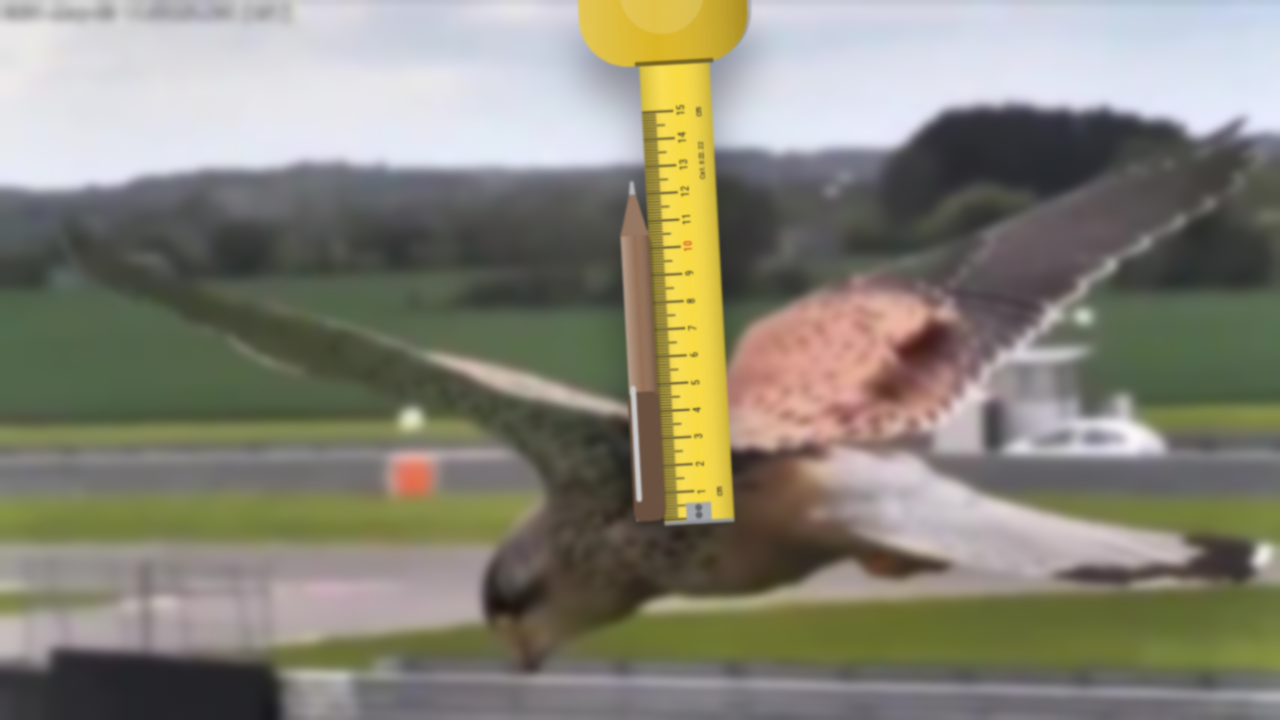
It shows 12.5 cm
